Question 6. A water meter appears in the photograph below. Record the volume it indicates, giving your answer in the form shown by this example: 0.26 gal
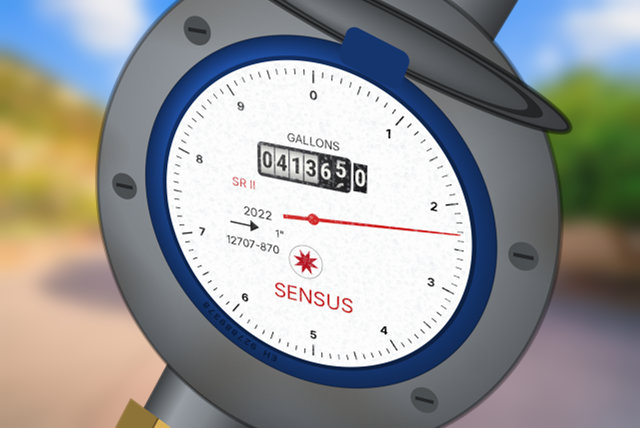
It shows 413652.3 gal
